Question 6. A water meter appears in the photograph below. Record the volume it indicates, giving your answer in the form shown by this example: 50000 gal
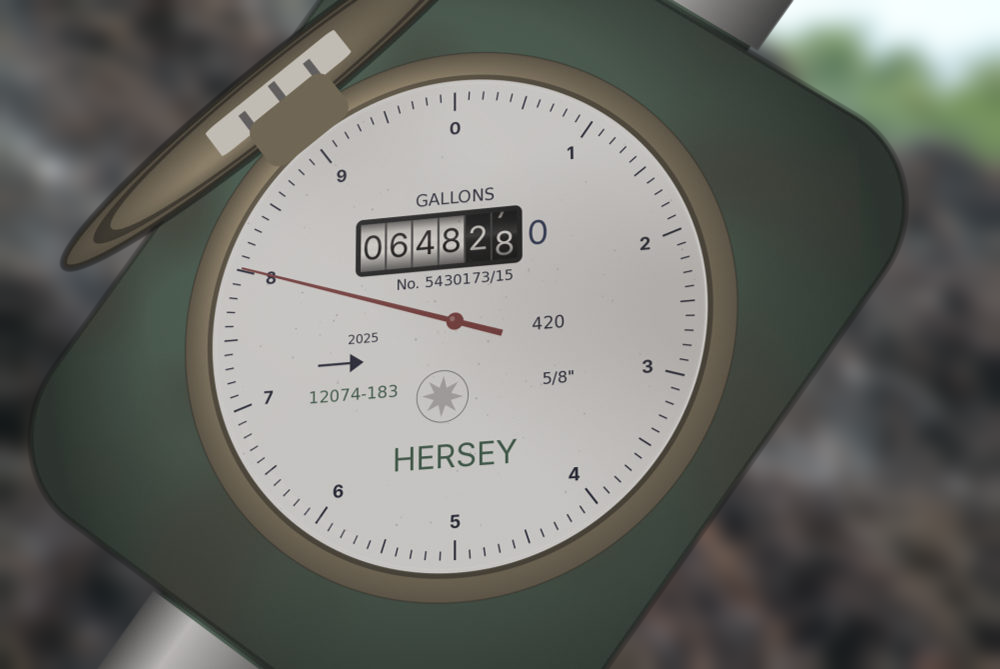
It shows 648278.0 gal
